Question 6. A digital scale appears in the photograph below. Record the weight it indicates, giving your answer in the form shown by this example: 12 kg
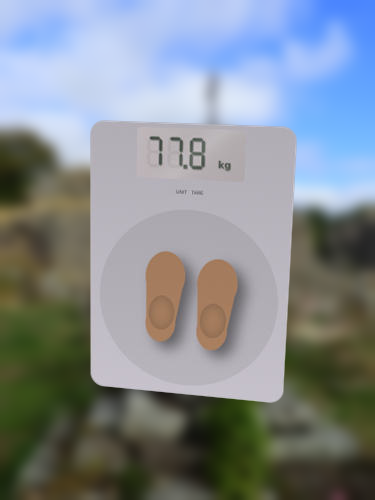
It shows 77.8 kg
